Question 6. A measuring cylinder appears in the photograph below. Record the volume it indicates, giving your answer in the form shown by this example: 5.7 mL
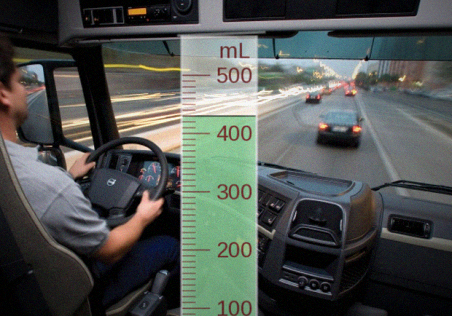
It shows 430 mL
